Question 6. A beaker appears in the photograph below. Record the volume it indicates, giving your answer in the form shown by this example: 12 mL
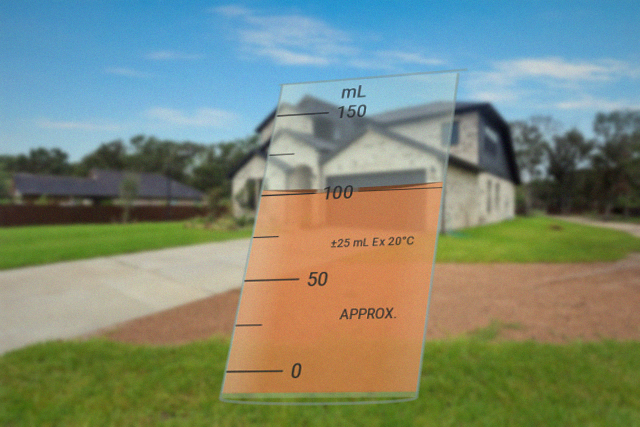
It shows 100 mL
